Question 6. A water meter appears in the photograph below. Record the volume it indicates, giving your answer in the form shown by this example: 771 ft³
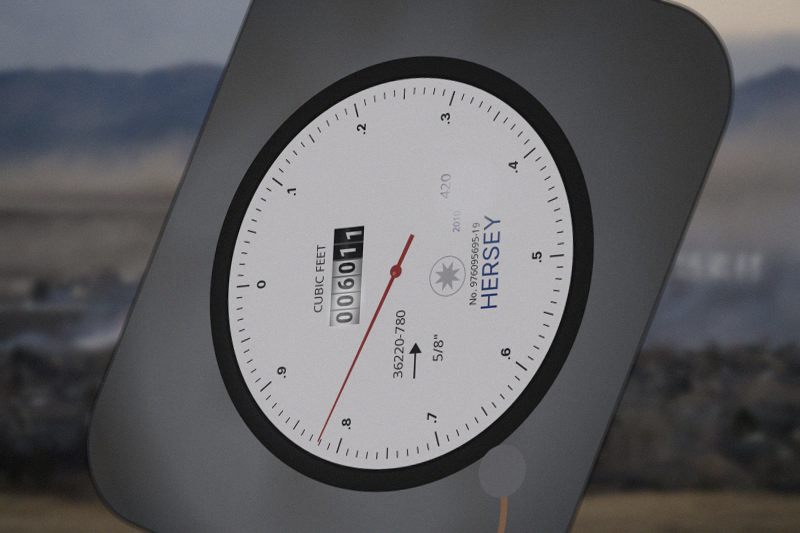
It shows 6010.82 ft³
